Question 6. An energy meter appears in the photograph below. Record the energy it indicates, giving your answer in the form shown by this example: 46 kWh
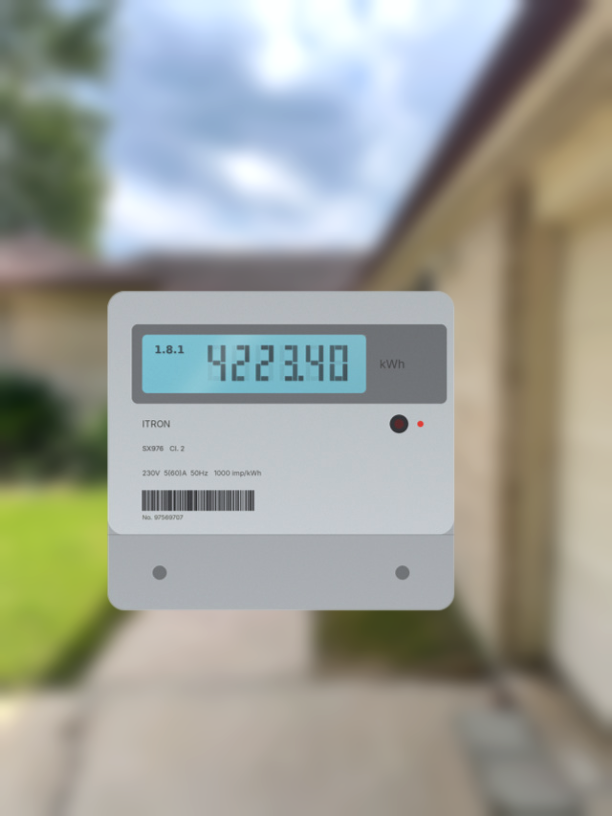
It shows 4223.40 kWh
